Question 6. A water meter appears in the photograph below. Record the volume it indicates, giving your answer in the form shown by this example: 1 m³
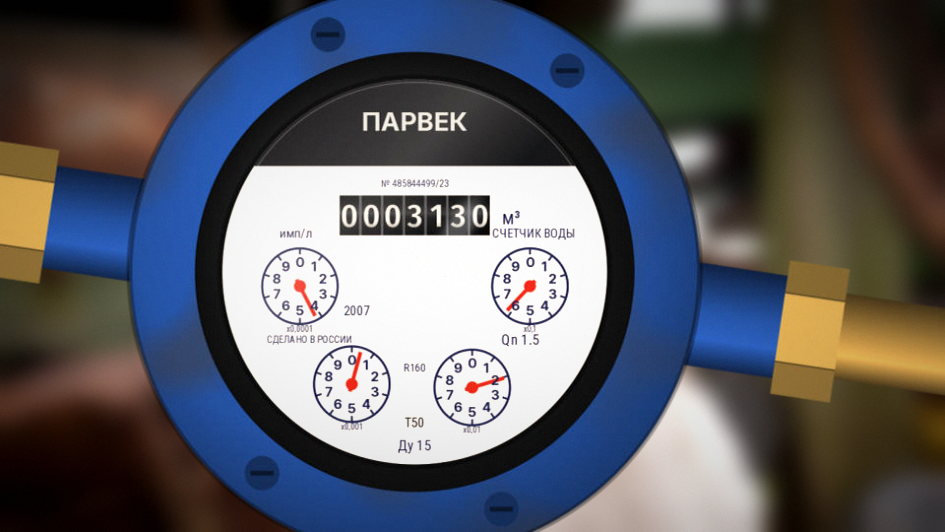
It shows 3130.6204 m³
